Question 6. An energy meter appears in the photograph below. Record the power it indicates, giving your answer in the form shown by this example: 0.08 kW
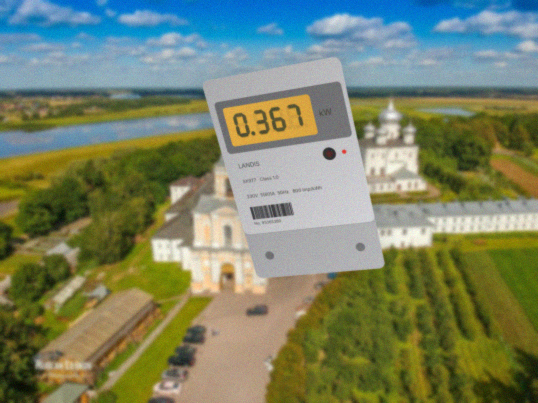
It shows 0.367 kW
